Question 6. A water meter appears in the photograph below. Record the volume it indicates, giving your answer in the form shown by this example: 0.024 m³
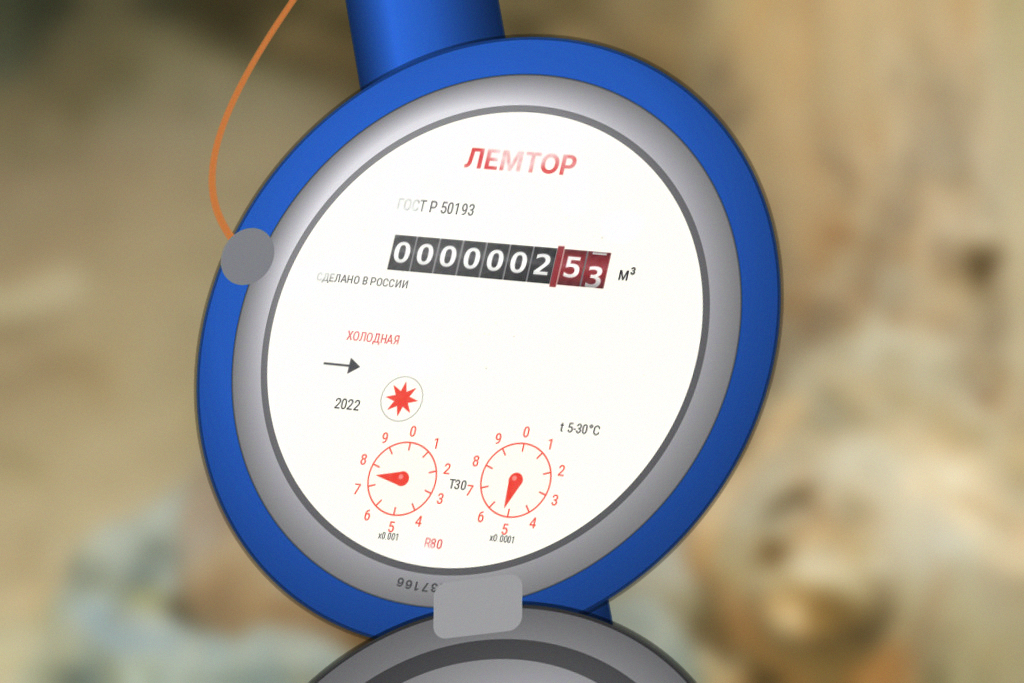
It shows 2.5275 m³
